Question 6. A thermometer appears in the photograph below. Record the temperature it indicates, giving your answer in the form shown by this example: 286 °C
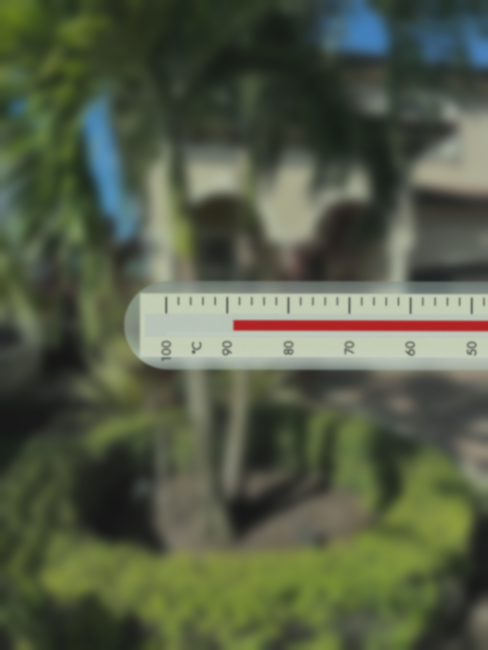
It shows 89 °C
